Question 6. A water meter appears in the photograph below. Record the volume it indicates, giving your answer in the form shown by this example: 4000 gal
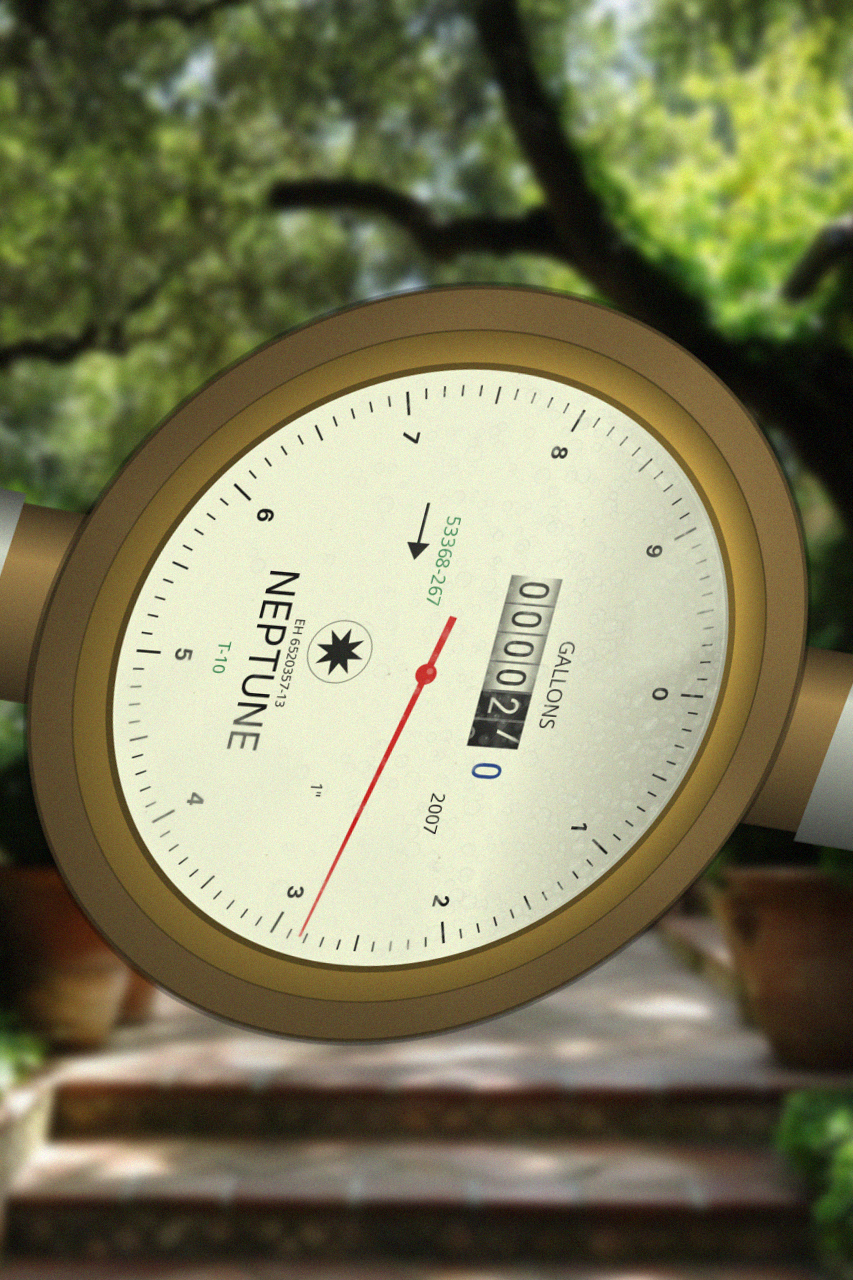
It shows 272.8 gal
